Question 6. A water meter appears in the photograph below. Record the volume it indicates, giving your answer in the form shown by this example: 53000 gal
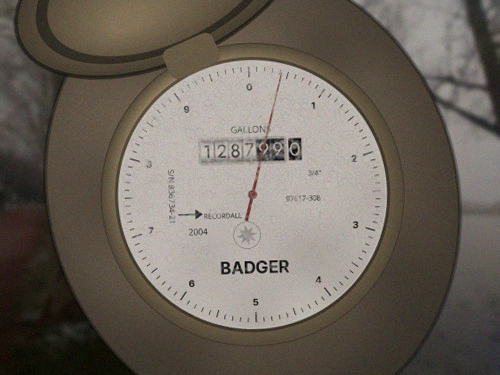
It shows 1287990.4 gal
